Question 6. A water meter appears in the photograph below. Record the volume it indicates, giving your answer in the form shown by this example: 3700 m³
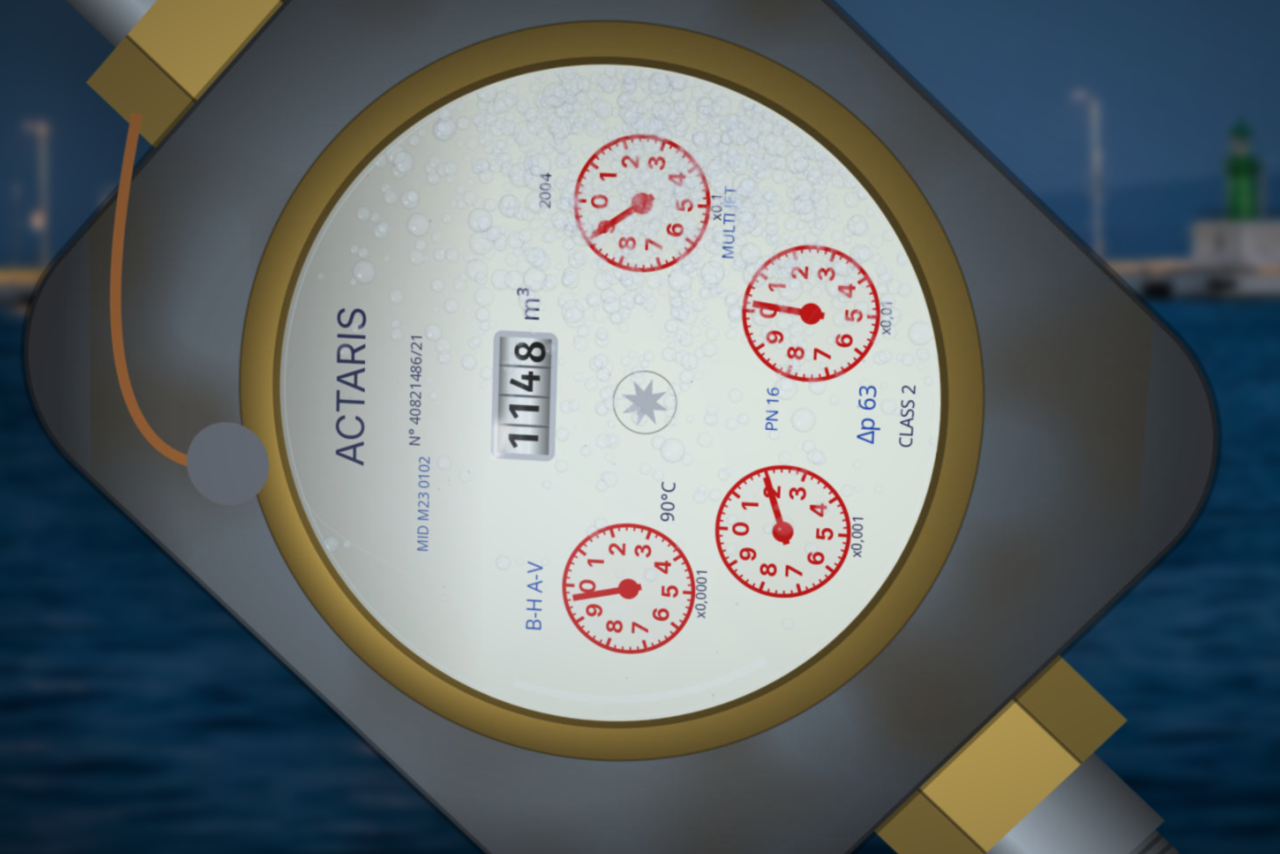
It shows 1147.9019 m³
